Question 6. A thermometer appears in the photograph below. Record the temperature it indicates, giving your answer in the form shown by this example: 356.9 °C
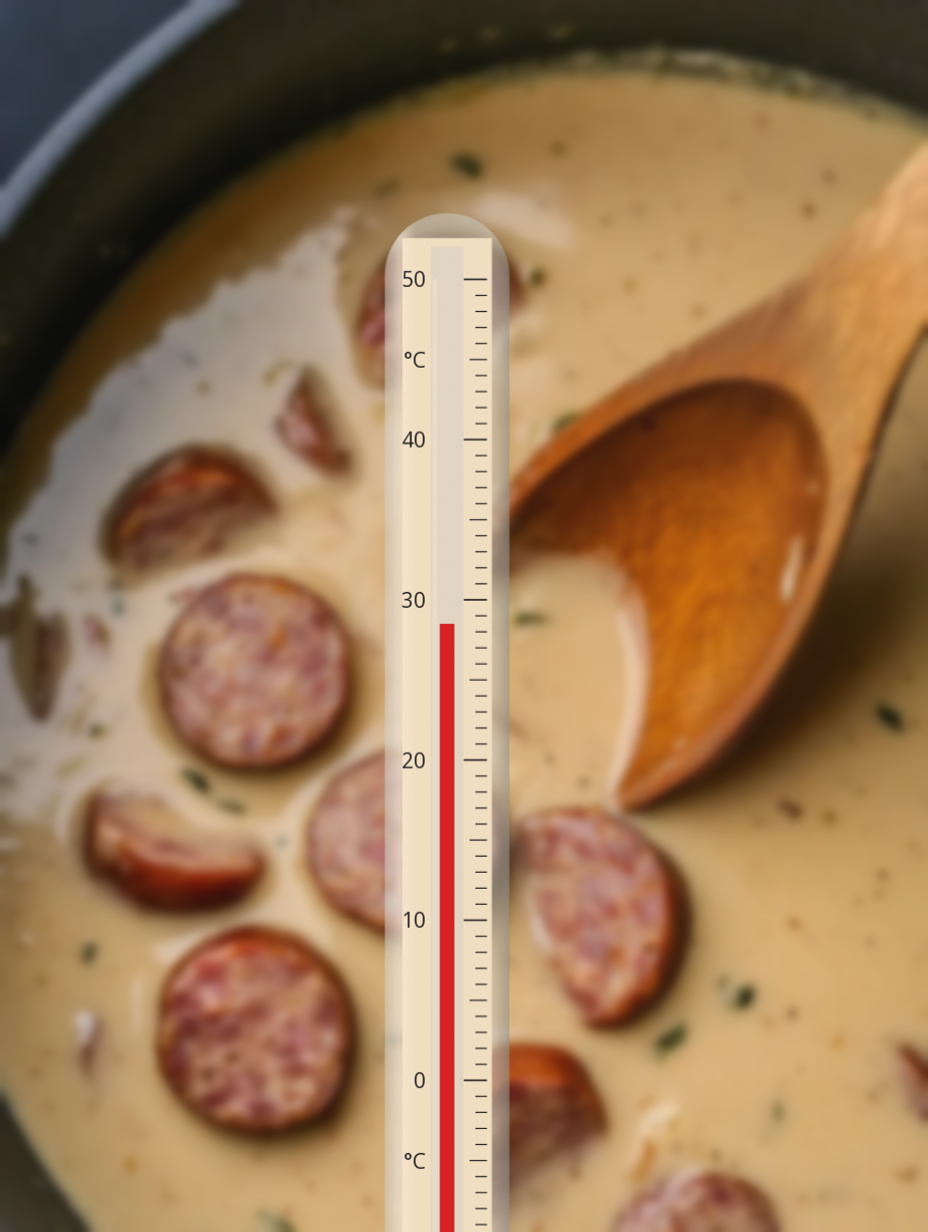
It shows 28.5 °C
